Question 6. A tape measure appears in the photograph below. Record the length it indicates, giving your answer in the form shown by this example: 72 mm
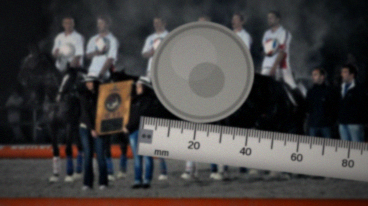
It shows 40 mm
